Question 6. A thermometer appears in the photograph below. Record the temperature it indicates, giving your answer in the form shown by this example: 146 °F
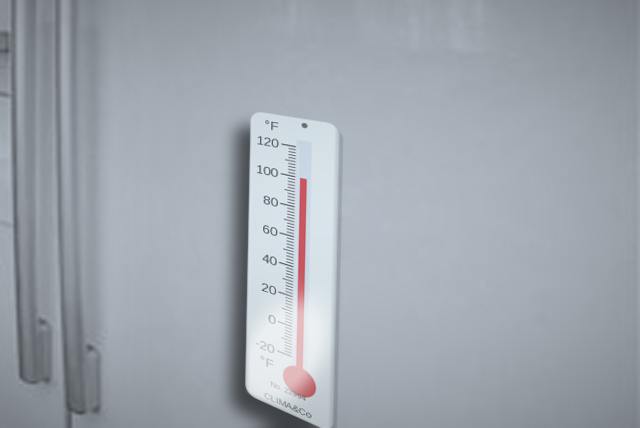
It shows 100 °F
